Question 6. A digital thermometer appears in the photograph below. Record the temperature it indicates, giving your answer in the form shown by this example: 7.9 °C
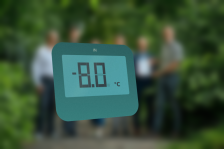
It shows -8.0 °C
